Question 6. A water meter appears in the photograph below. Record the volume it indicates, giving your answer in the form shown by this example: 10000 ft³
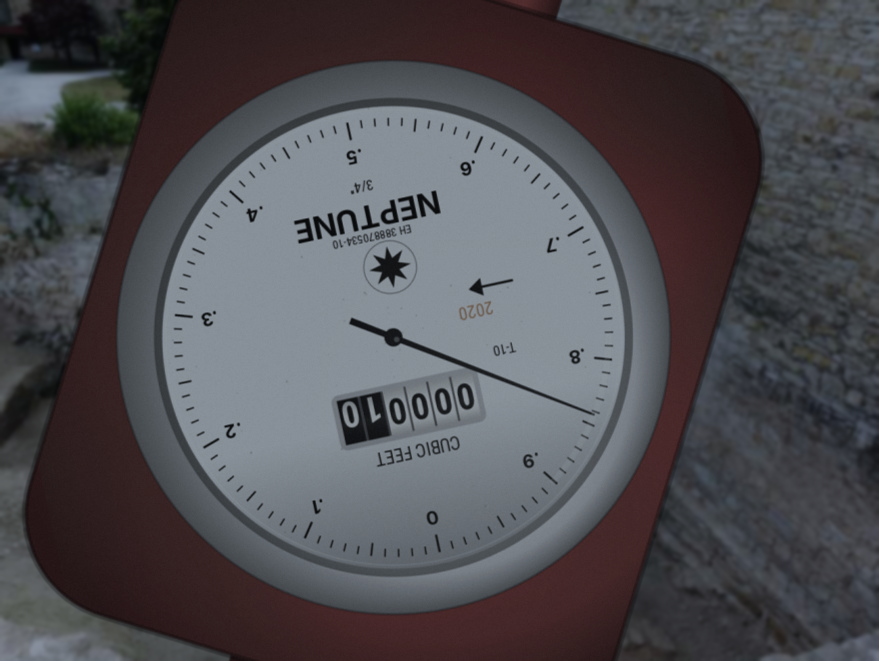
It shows 9.84 ft³
